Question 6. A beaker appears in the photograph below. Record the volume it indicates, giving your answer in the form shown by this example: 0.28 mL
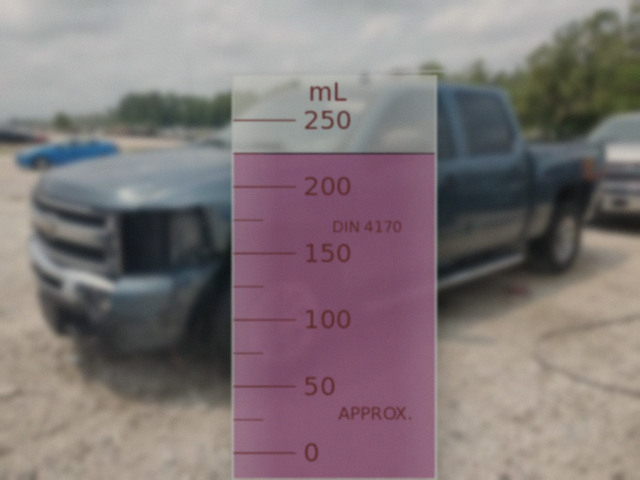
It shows 225 mL
